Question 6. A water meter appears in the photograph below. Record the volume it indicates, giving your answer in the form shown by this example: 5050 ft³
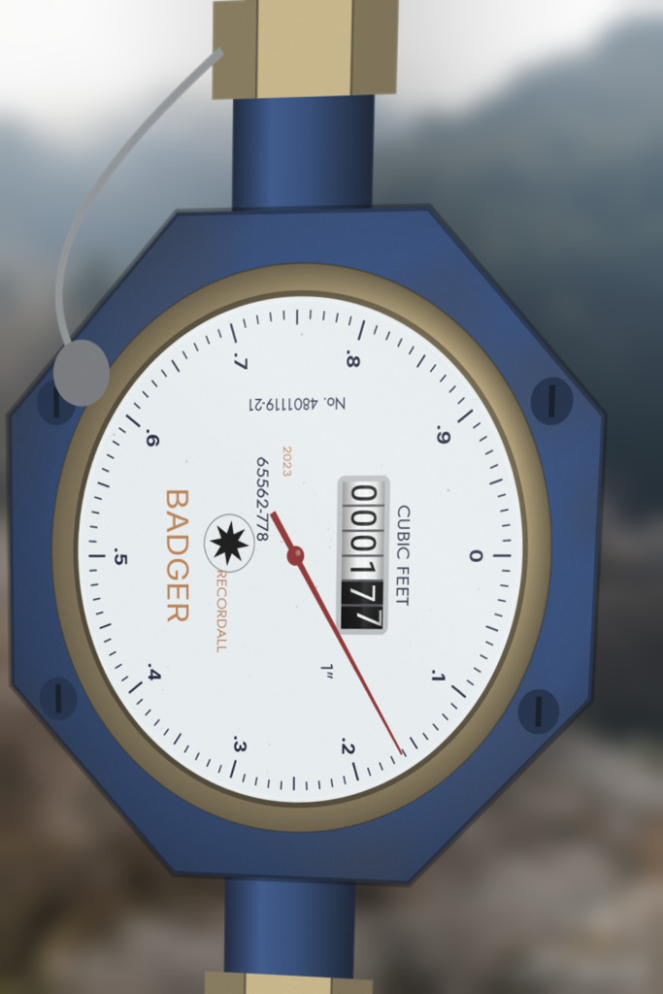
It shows 177.16 ft³
